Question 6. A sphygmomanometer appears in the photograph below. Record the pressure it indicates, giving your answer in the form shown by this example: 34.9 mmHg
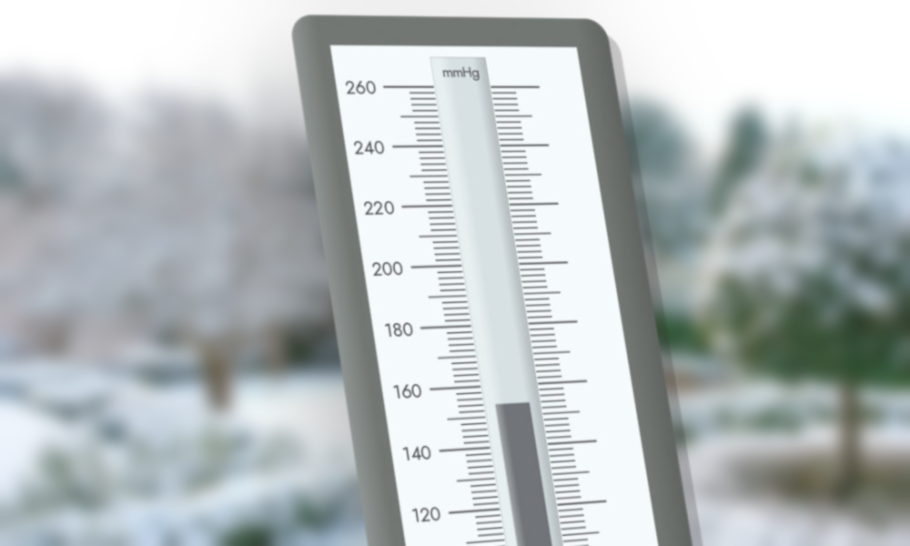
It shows 154 mmHg
